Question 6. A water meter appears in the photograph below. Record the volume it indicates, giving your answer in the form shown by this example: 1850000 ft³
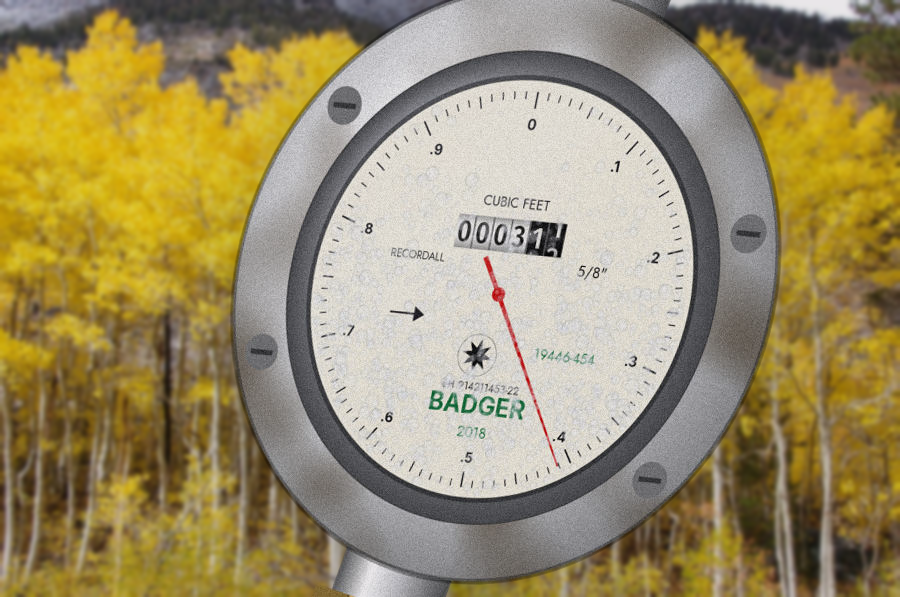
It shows 311.41 ft³
